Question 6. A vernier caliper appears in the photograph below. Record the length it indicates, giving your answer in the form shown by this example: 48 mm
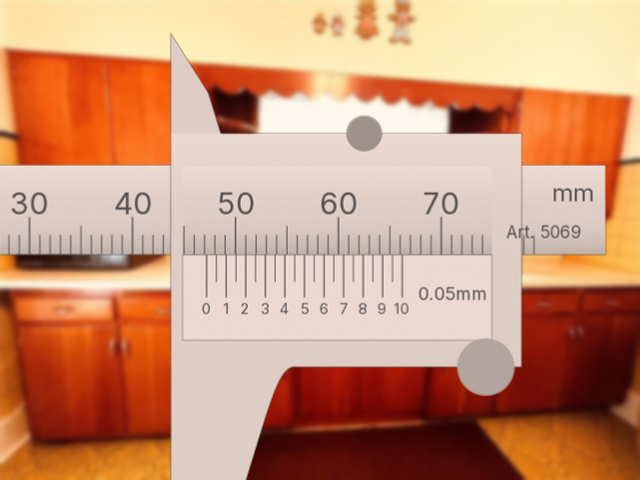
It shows 47.2 mm
